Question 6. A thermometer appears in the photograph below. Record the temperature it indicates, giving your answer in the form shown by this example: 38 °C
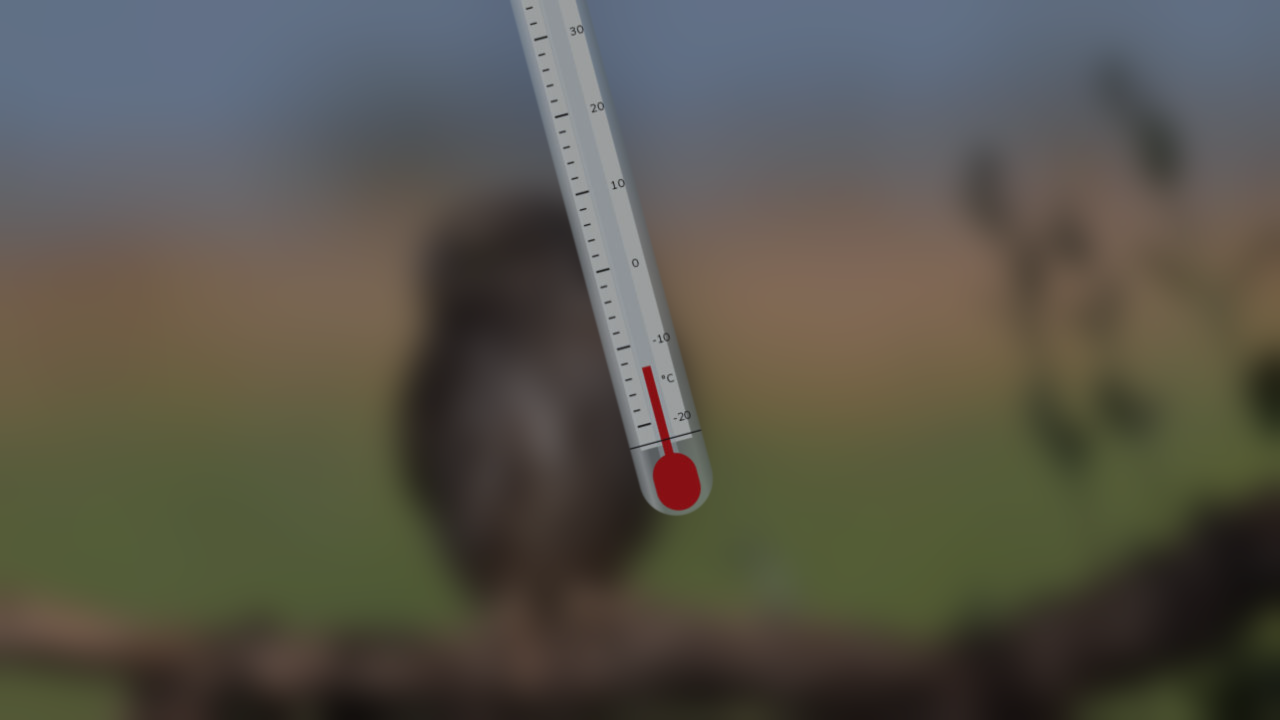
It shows -13 °C
